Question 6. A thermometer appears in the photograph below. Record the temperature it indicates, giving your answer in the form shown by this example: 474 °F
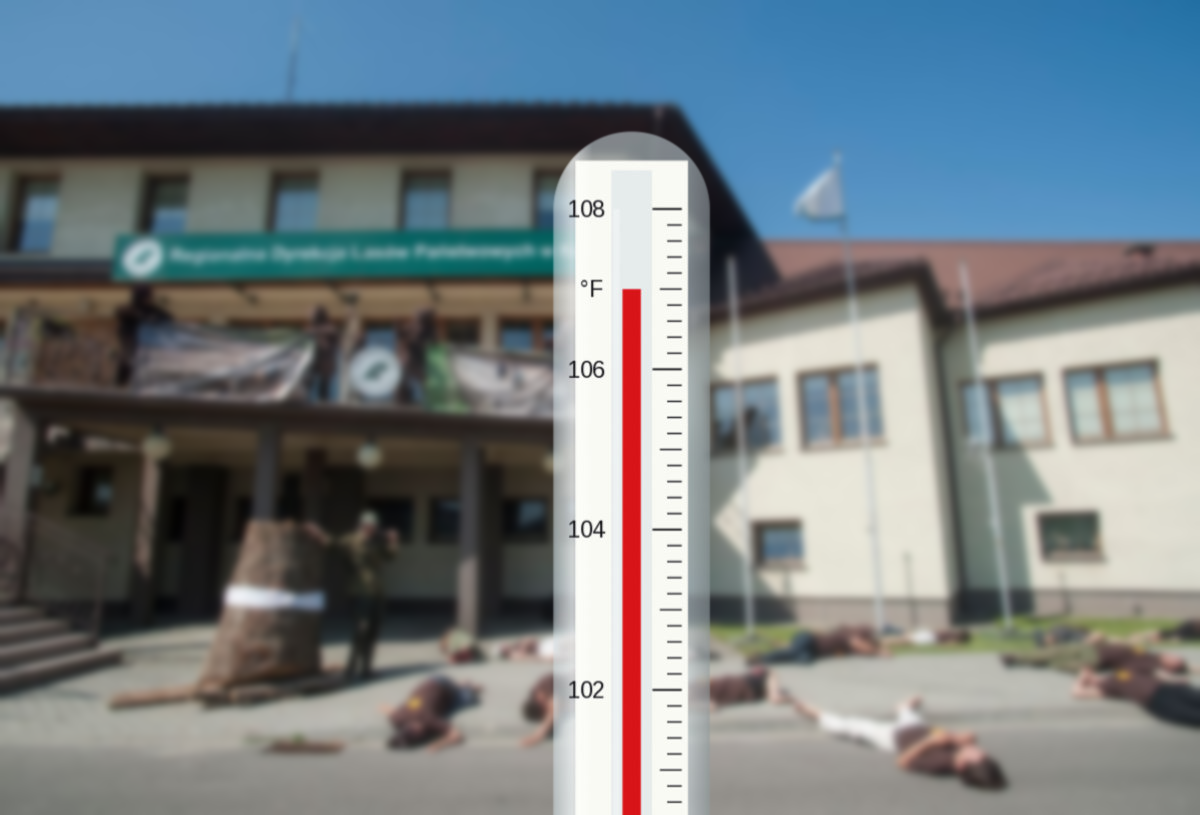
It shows 107 °F
